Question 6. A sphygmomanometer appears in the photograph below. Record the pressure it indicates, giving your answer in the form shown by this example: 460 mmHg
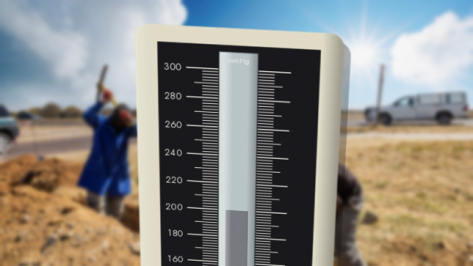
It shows 200 mmHg
